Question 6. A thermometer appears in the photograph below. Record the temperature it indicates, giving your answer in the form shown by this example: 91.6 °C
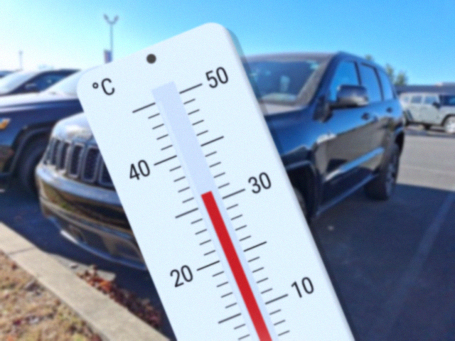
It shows 32 °C
